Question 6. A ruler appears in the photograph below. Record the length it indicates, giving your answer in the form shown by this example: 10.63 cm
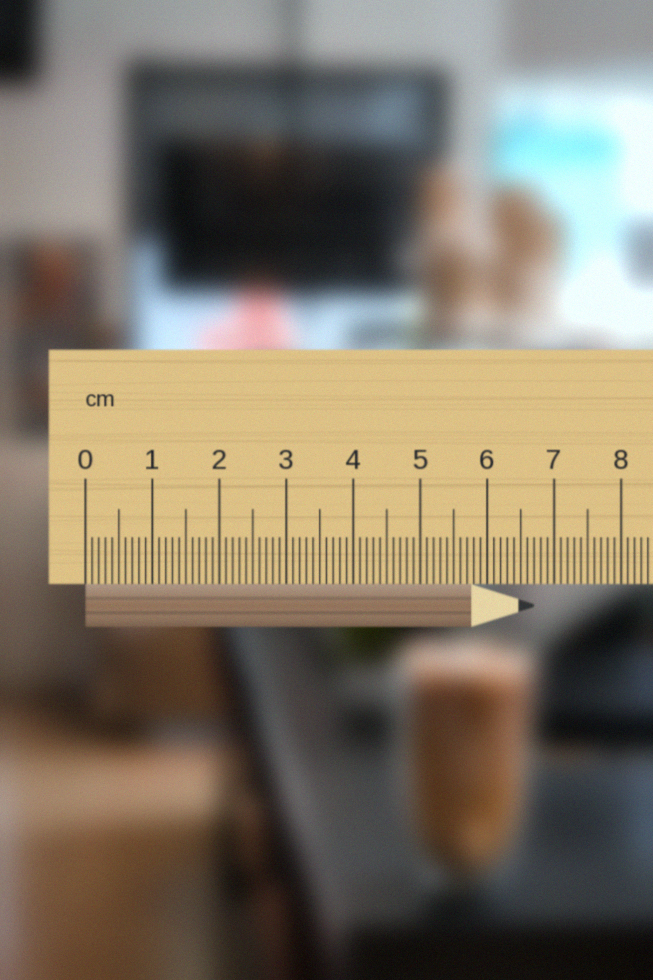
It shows 6.7 cm
